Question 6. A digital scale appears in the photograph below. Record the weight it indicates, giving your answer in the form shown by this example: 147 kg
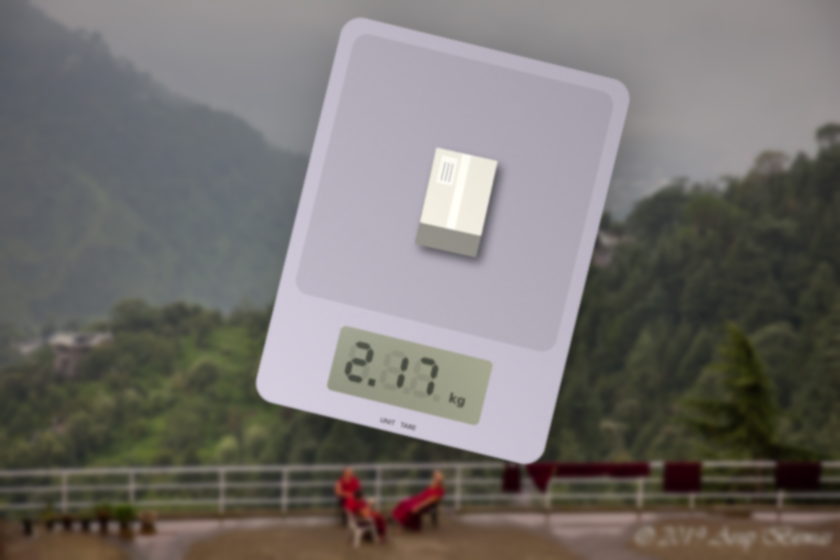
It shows 2.17 kg
